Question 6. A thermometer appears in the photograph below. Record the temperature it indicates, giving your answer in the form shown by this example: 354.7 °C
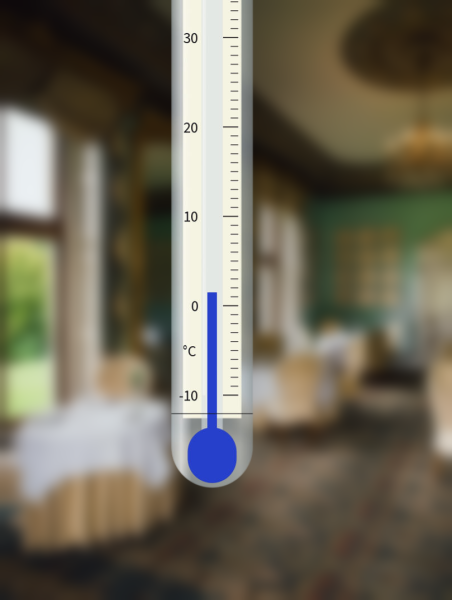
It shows 1.5 °C
